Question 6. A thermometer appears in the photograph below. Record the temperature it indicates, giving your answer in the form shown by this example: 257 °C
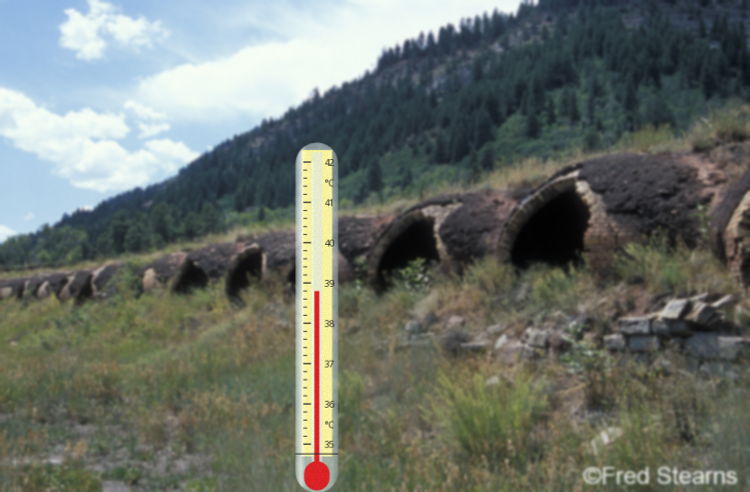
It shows 38.8 °C
